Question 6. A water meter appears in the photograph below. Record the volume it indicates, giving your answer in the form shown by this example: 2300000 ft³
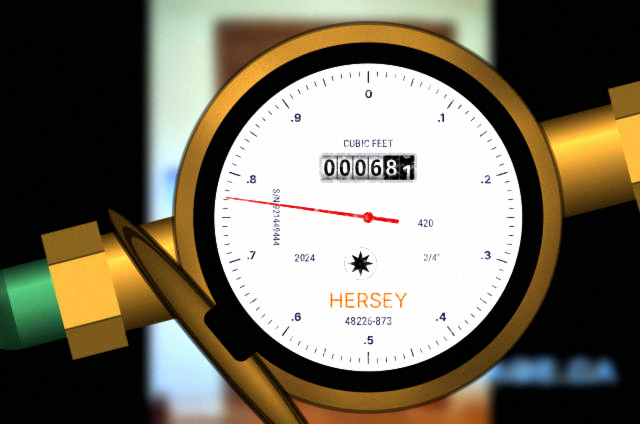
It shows 680.77 ft³
